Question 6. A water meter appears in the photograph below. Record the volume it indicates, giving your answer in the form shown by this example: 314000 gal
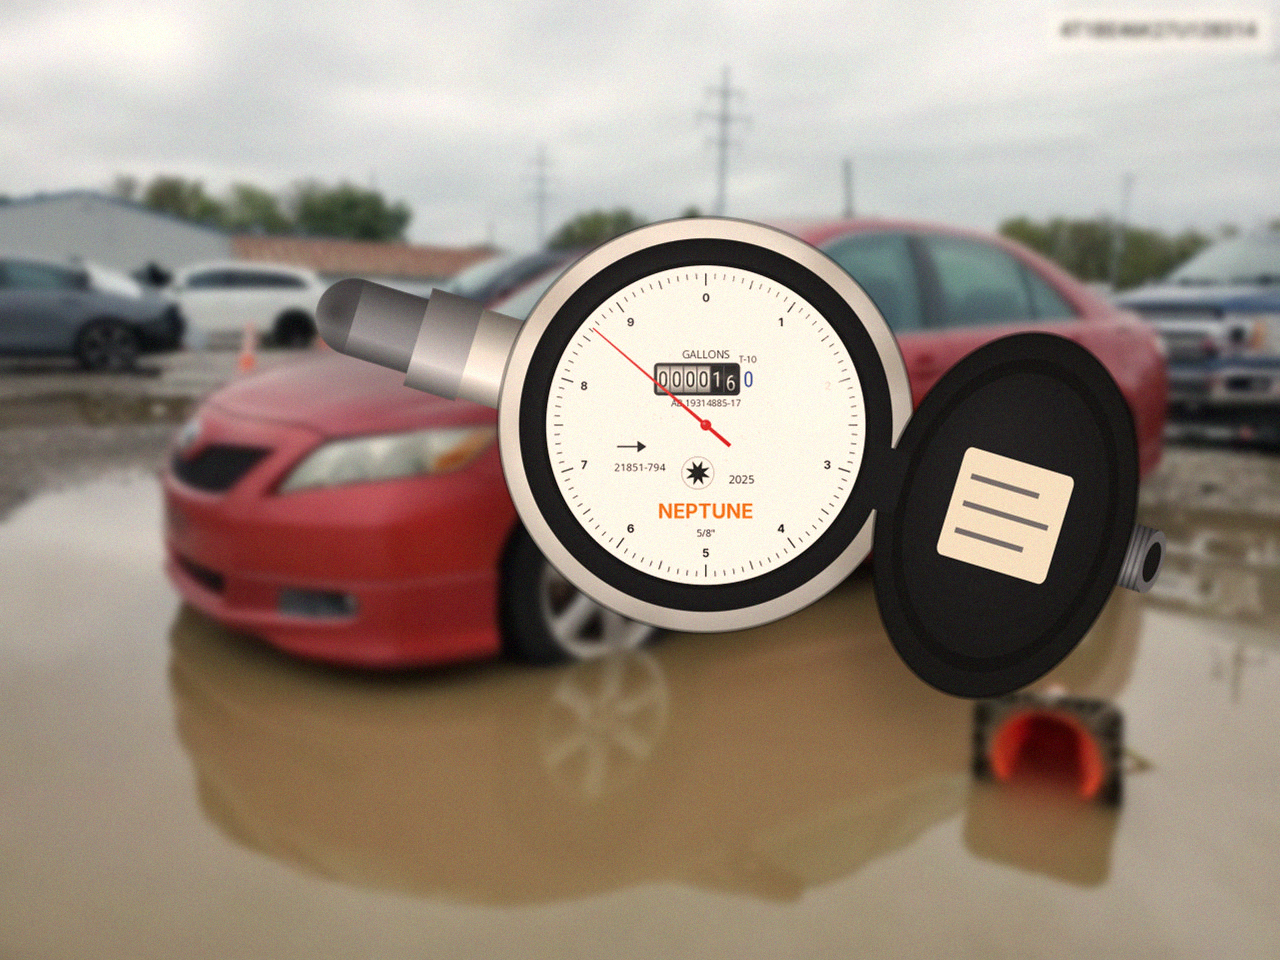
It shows 158.6 gal
